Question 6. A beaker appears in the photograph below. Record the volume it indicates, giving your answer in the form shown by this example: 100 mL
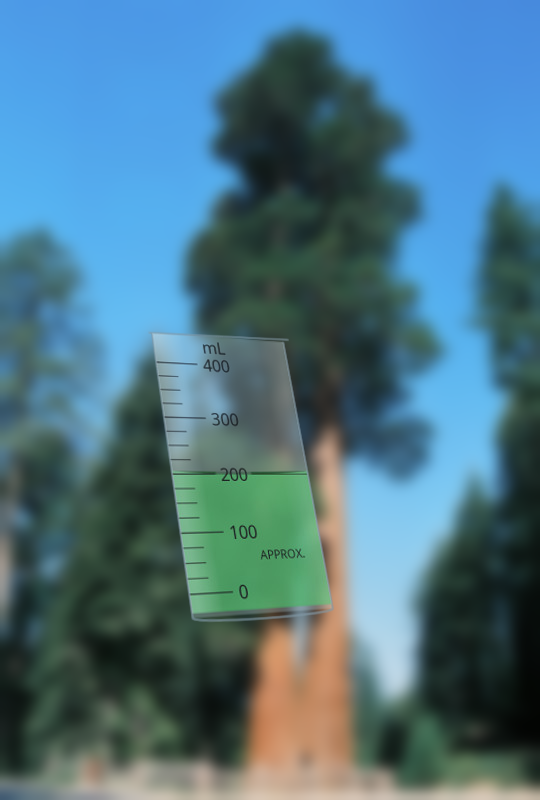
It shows 200 mL
